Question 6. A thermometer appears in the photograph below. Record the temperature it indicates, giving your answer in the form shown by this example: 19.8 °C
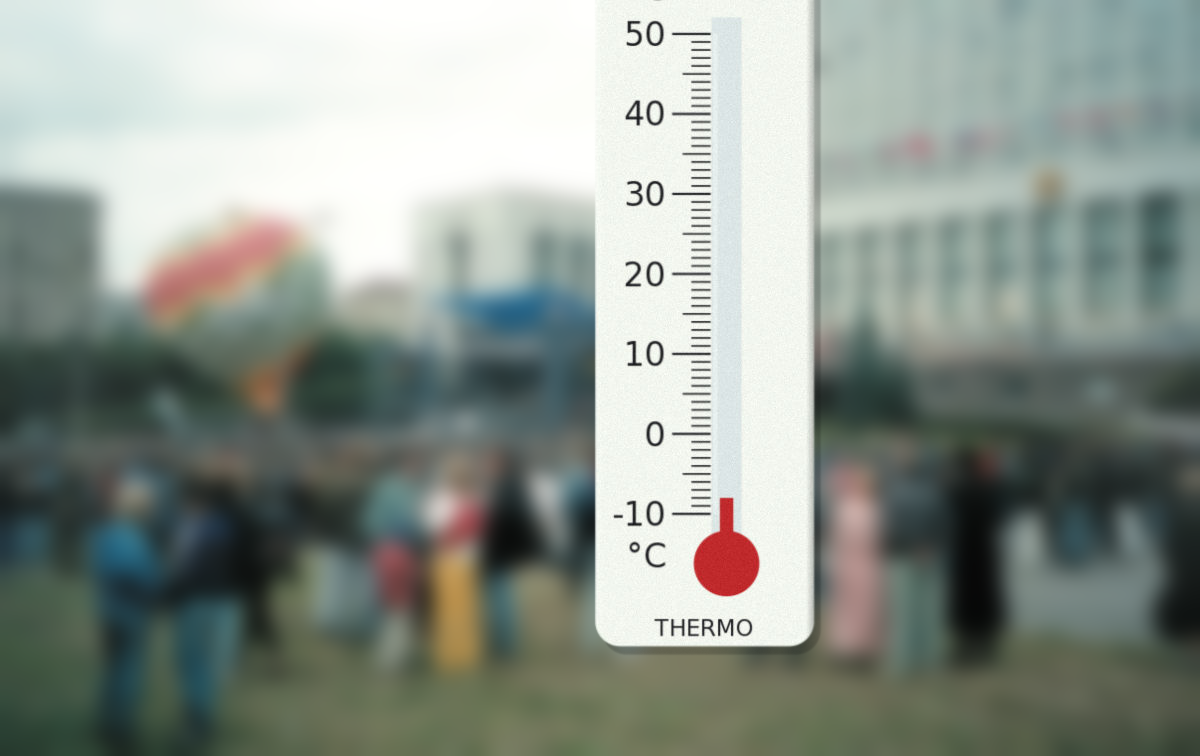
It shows -8 °C
